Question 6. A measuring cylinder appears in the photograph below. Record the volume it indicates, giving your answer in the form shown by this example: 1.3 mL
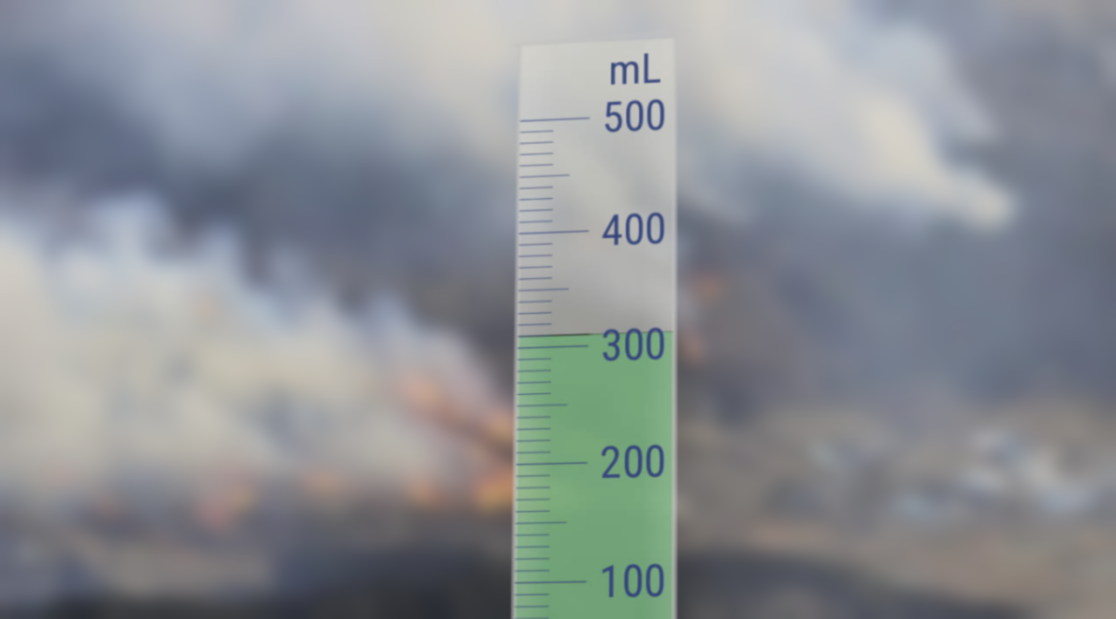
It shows 310 mL
